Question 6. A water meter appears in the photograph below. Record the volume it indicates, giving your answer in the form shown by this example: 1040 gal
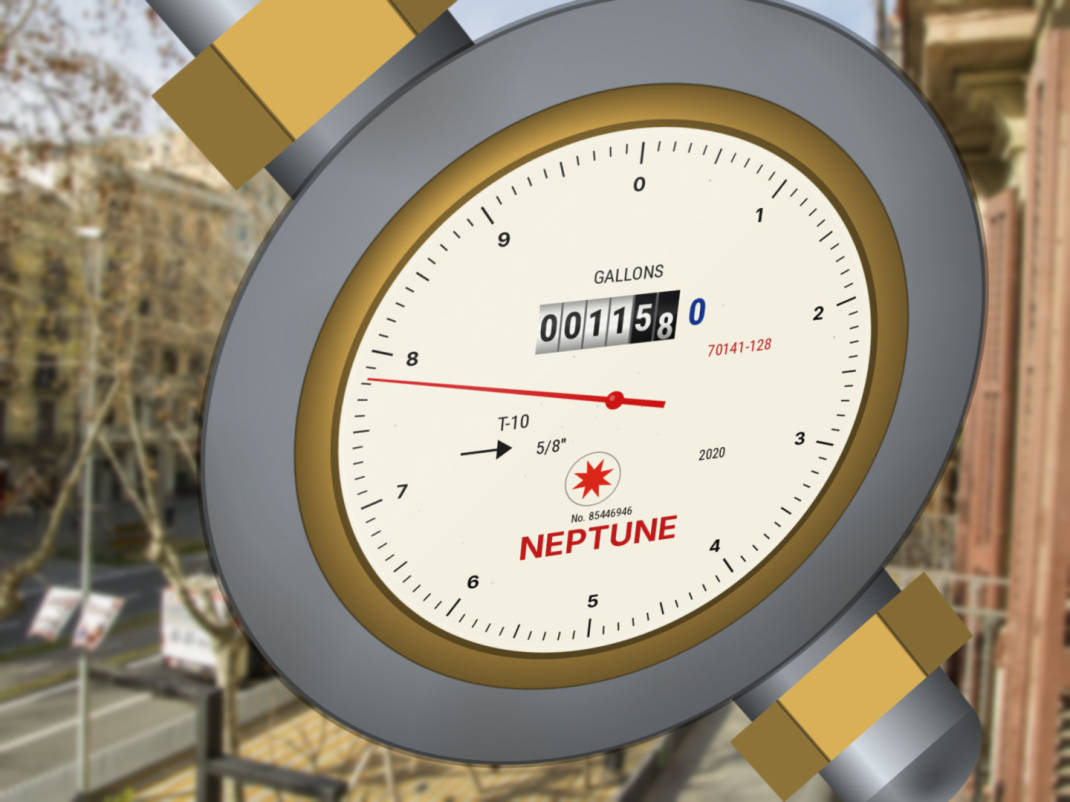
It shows 11577.8 gal
